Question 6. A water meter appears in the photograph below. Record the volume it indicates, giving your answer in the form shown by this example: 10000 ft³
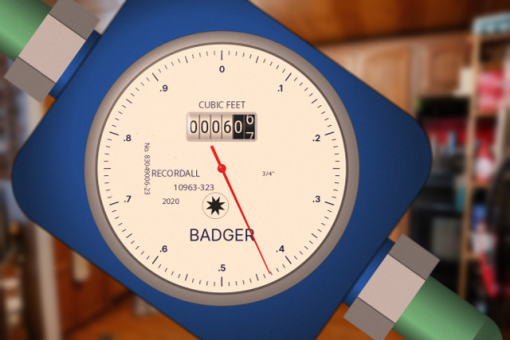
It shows 606.43 ft³
